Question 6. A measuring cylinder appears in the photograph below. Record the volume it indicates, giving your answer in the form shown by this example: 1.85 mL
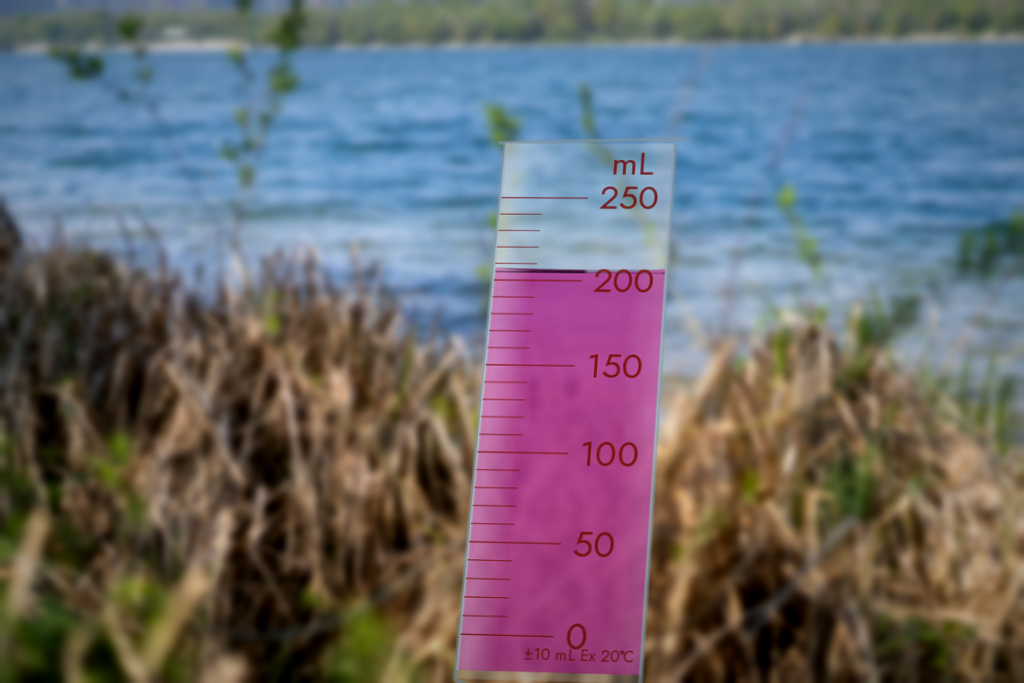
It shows 205 mL
